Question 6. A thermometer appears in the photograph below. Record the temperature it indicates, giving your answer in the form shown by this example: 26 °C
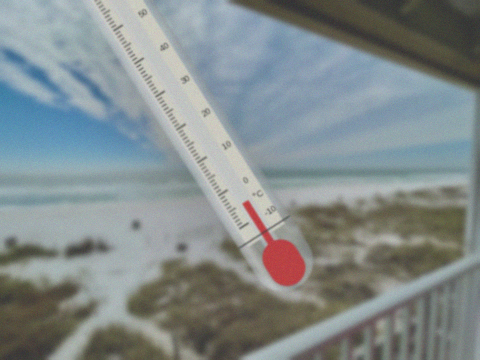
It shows -5 °C
